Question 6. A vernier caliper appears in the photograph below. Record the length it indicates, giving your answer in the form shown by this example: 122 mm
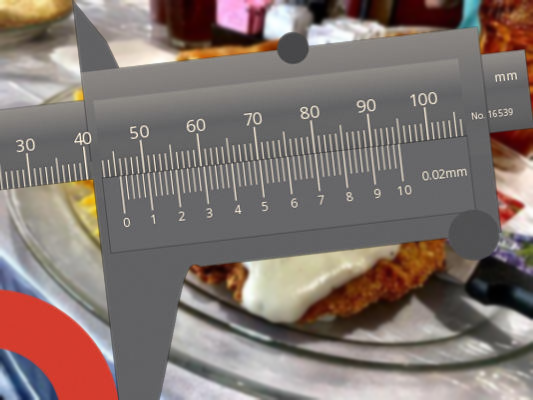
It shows 45.8 mm
